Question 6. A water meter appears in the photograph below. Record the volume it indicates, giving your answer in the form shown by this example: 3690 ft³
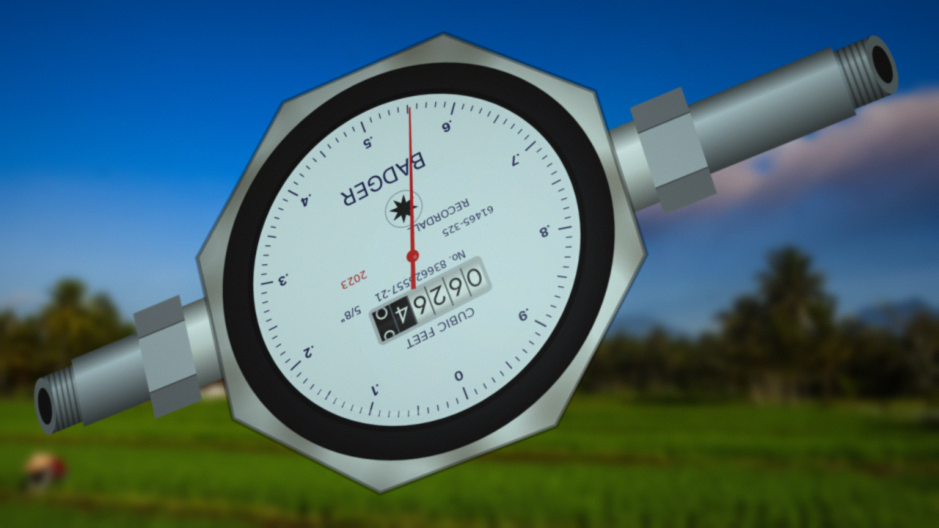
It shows 62648.55 ft³
